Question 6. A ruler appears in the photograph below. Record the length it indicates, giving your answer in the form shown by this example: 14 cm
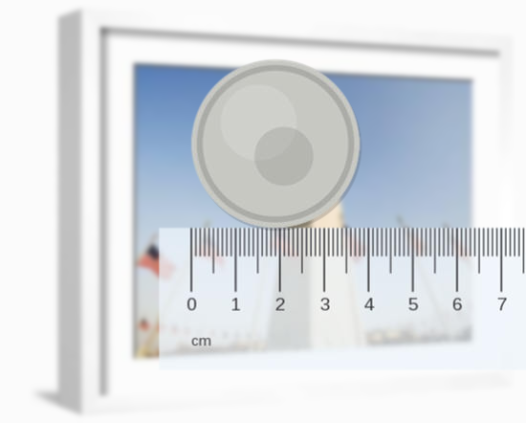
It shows 3.8 cm
